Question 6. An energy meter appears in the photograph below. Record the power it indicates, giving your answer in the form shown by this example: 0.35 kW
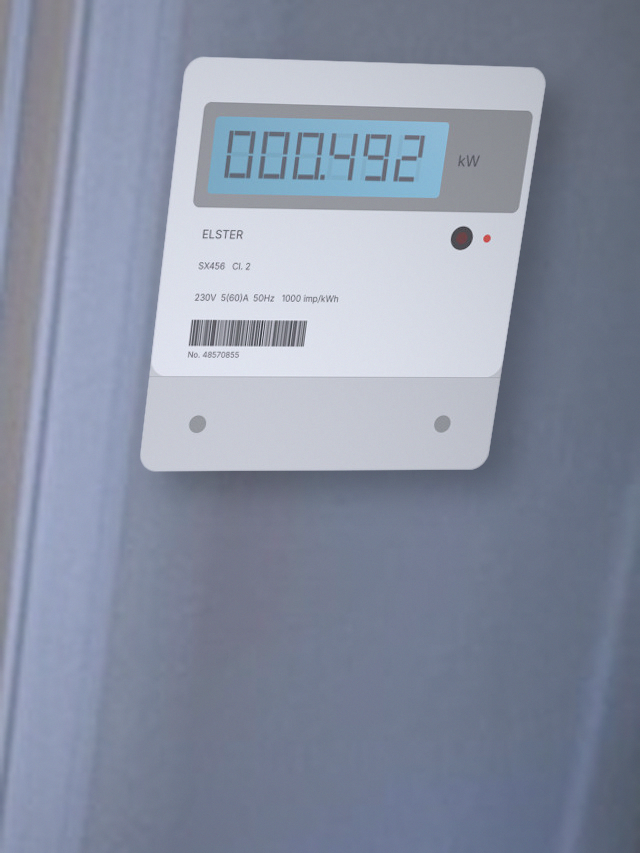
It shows 0.492 kW
